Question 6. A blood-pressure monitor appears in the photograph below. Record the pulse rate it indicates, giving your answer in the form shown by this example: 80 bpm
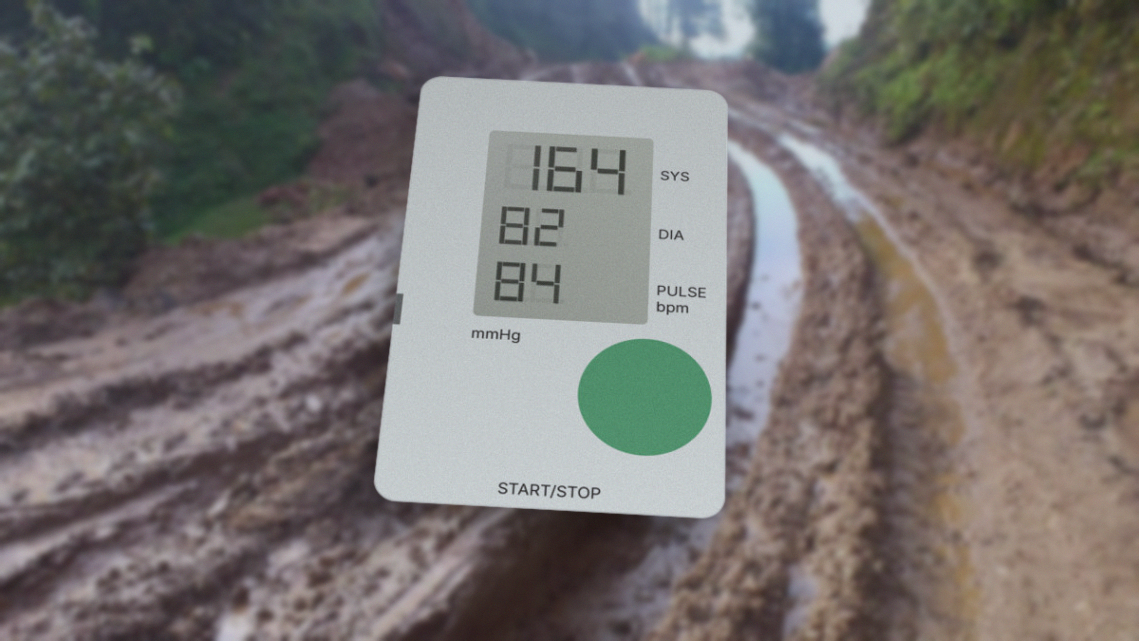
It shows 84 bpm
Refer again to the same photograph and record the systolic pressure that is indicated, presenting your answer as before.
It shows 164 mmHg
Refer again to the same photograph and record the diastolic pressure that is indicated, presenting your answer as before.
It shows 82 mmHg
